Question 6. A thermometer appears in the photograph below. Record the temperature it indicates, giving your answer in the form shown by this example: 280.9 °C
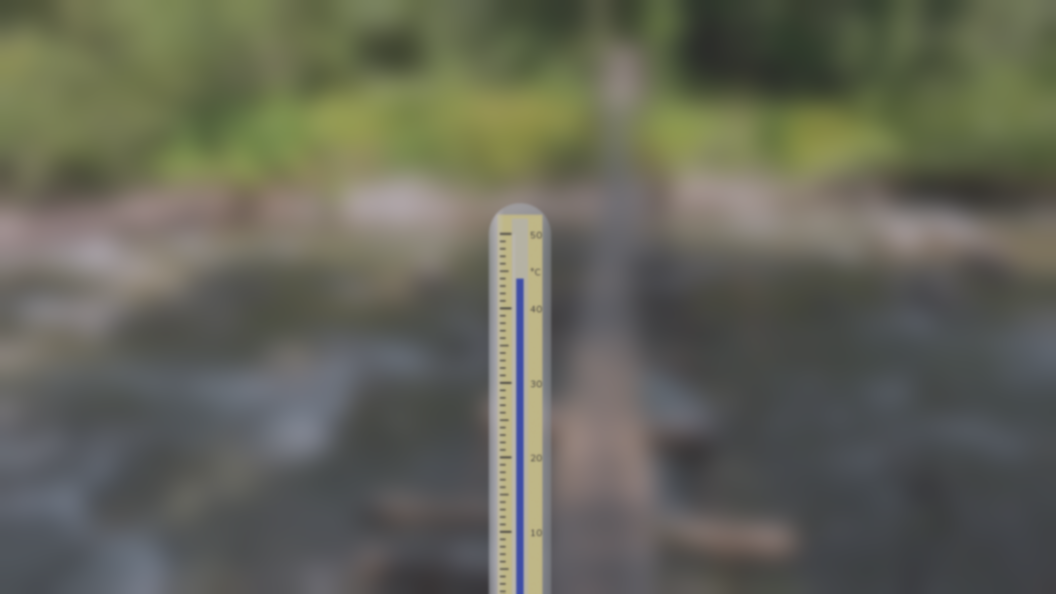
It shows 44 °C
